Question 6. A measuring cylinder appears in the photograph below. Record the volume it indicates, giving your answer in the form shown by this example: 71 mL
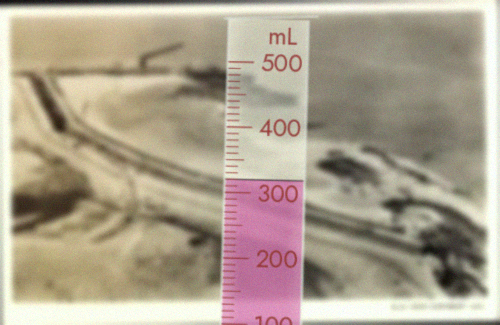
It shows 320 mL
